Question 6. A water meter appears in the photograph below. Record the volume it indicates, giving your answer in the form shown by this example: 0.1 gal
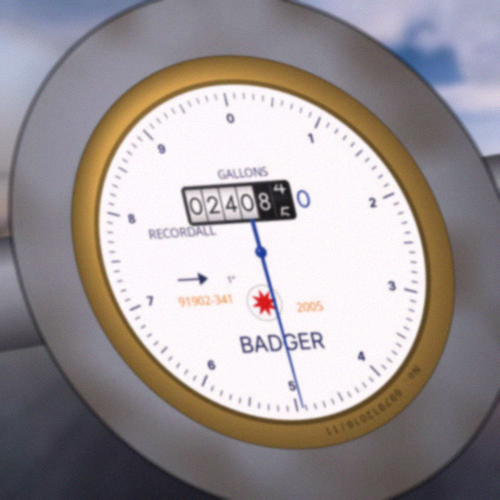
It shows 240844.9 gal
